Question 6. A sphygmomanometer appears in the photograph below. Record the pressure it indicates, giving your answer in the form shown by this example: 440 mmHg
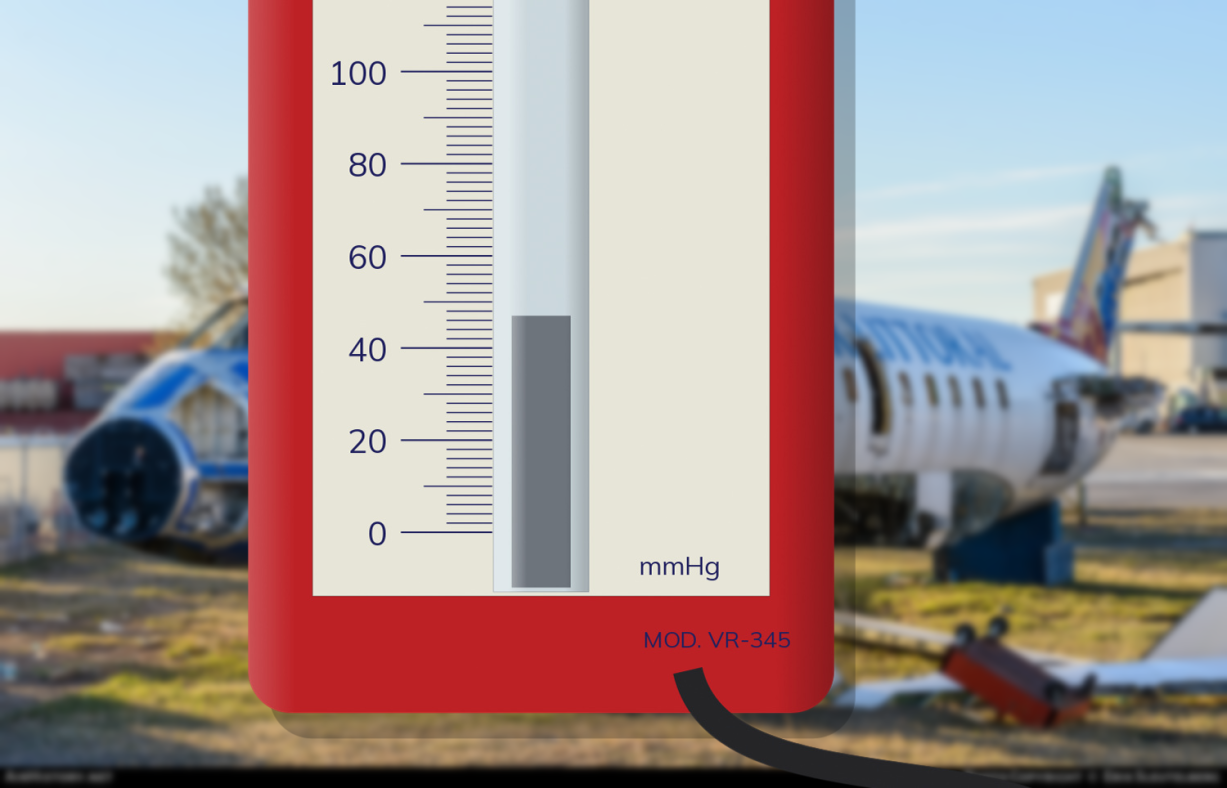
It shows 47 mmHg
